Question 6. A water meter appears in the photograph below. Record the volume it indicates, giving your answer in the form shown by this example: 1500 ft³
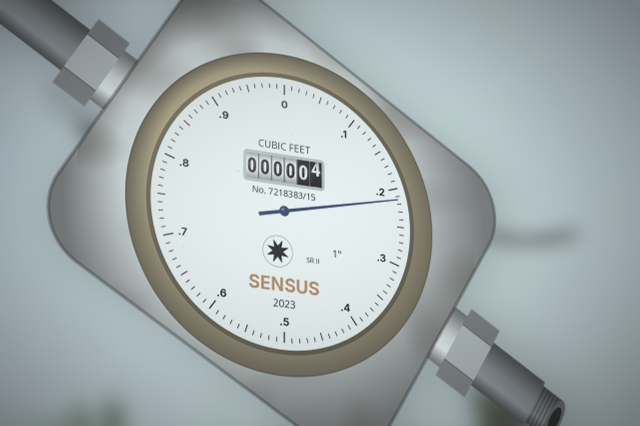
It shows 4.21 ft³
